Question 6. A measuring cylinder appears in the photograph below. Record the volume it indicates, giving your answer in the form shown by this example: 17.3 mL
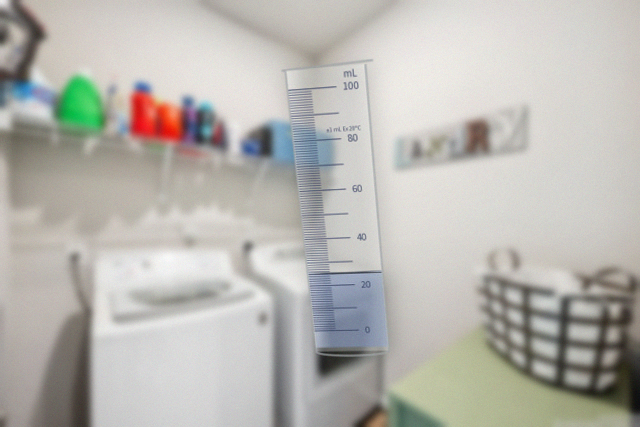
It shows 25 mL
